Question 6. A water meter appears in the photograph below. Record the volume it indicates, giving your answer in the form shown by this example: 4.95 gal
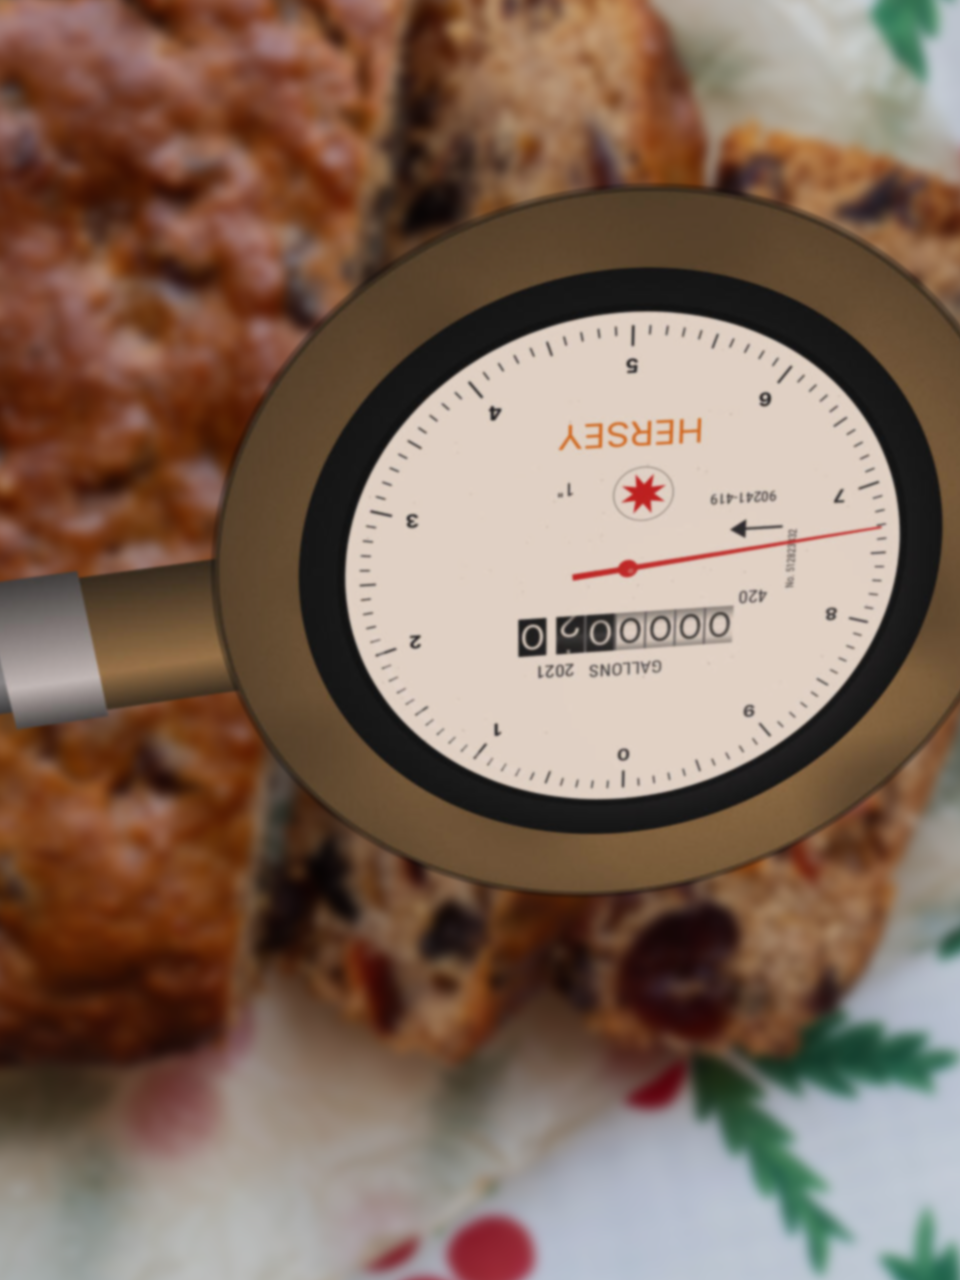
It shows 17.3 gal
